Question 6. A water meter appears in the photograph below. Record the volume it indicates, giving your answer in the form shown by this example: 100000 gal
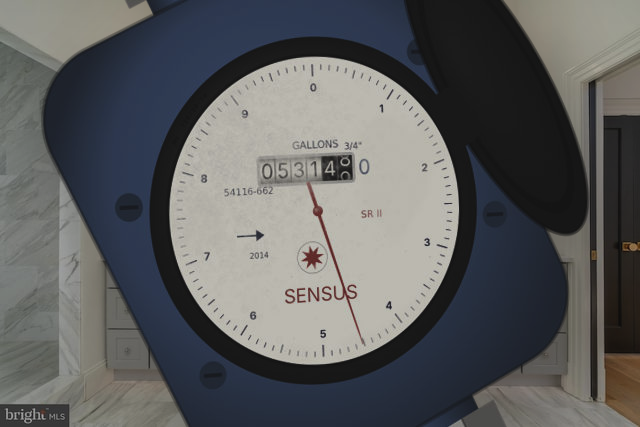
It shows 531484.5 gal
